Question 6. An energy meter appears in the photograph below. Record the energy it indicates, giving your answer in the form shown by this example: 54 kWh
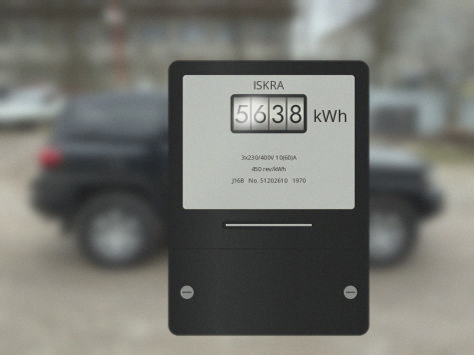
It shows 5638 kWh
